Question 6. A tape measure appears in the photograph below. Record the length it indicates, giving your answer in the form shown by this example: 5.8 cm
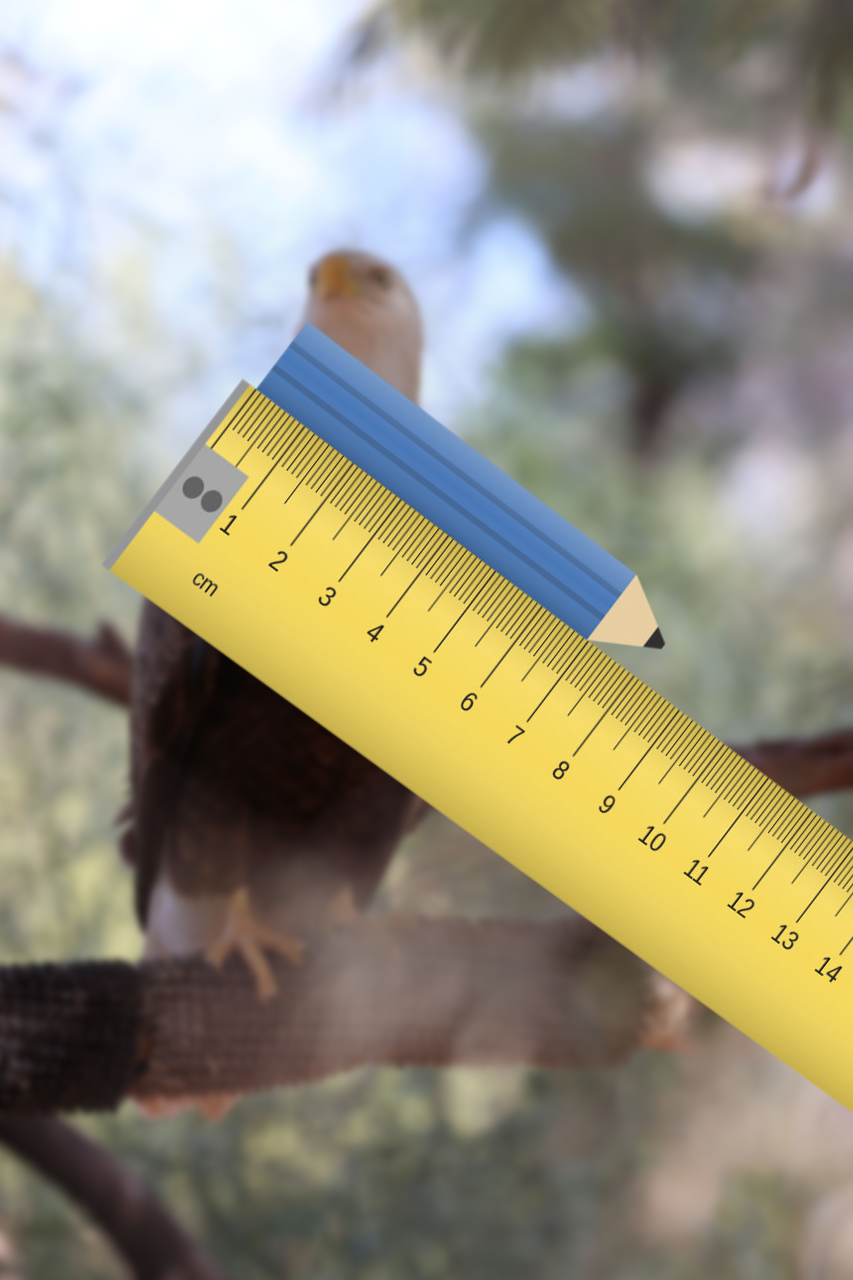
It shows 8.1 cm
